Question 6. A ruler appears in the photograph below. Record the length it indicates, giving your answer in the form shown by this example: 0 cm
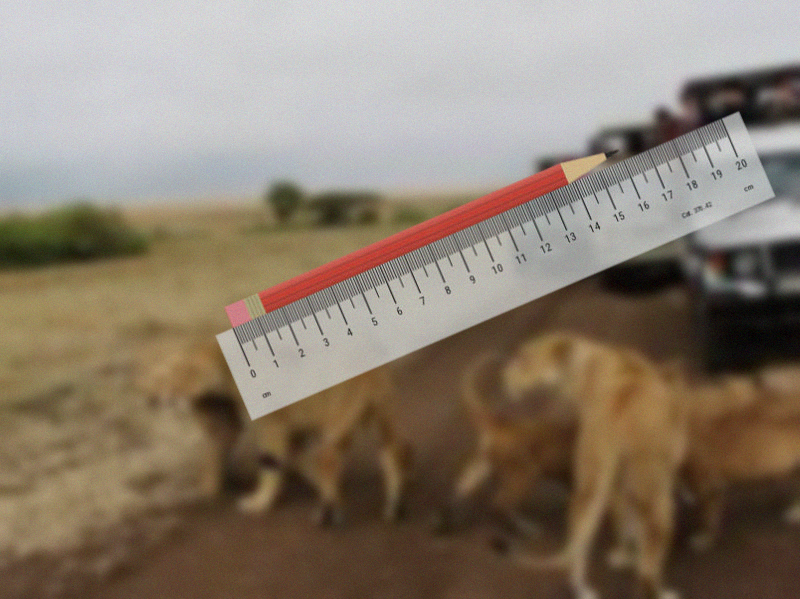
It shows 16 cm
